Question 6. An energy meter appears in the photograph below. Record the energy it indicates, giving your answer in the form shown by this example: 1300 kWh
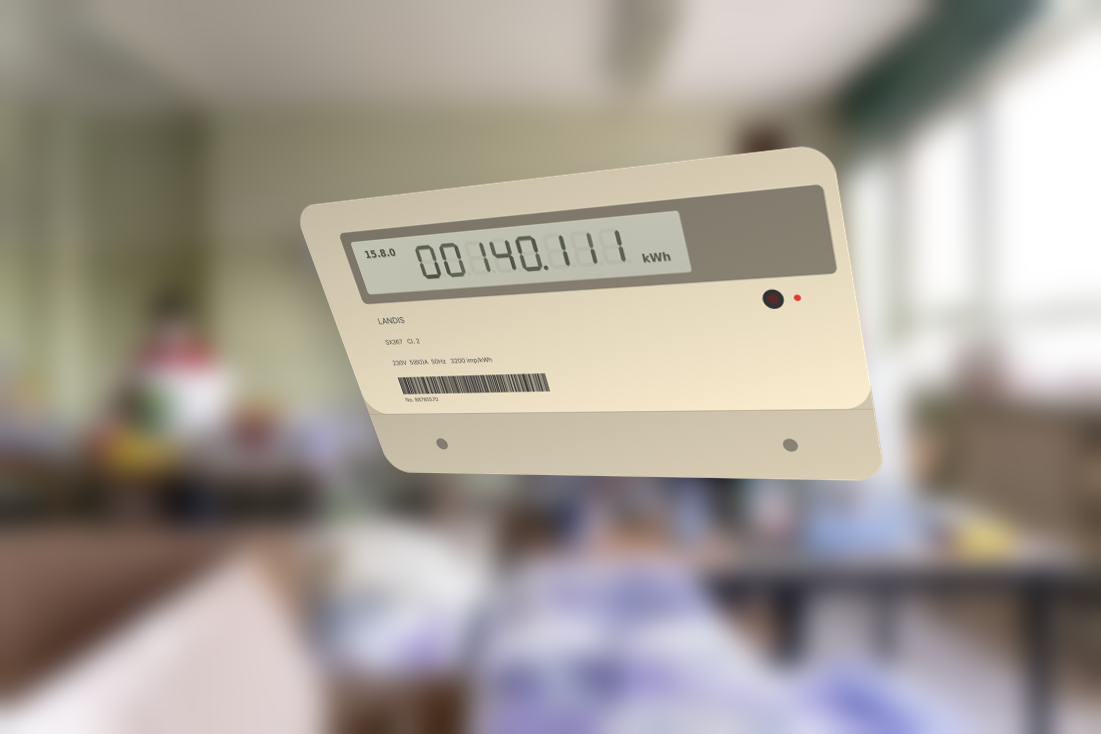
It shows 140.111 kWh
